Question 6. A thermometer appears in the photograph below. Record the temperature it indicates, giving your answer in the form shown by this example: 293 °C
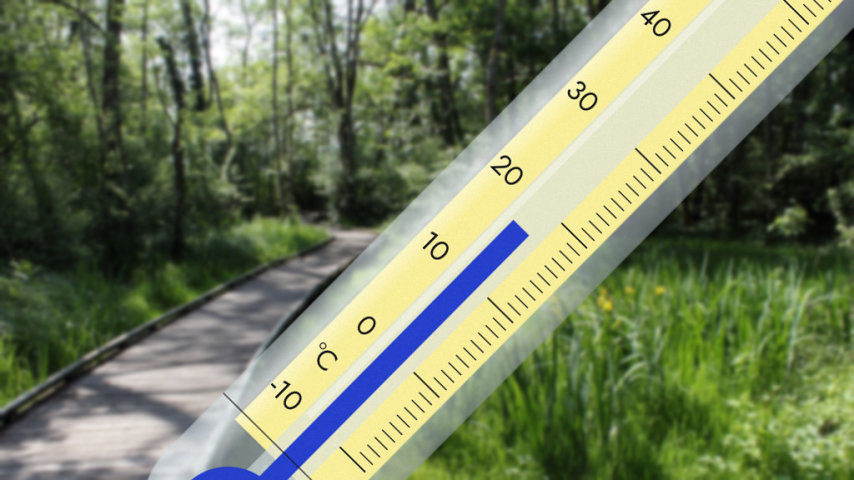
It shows 17 °C
